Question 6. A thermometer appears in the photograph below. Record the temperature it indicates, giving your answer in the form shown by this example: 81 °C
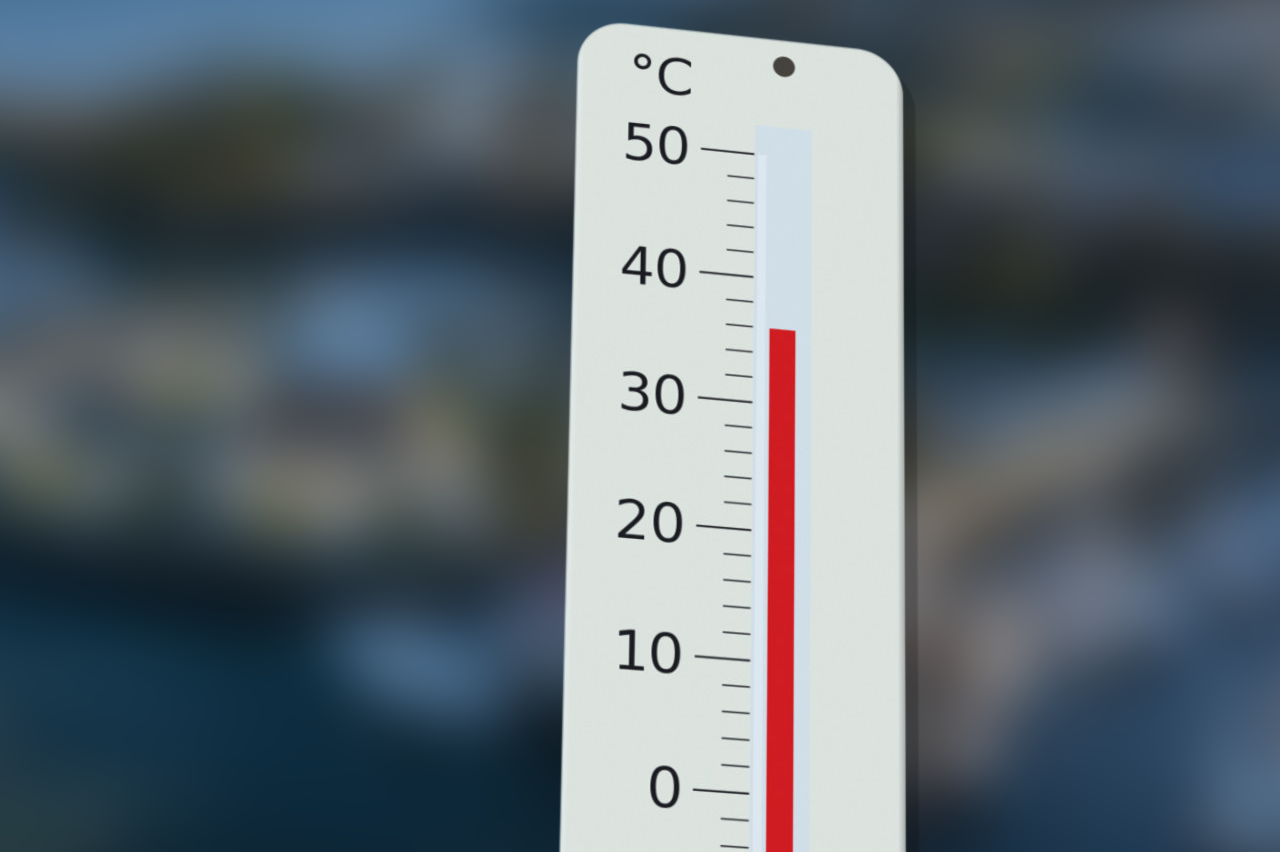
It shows 36 °C
